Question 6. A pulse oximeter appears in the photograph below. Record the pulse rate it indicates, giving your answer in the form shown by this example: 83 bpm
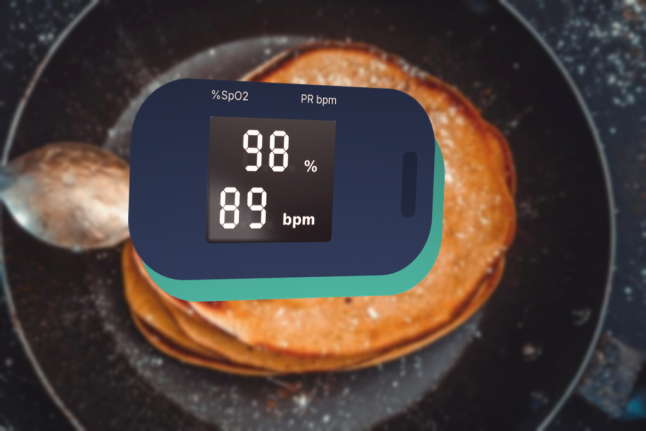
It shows 89 bpm
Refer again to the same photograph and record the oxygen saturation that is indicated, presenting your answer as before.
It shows 98 %
